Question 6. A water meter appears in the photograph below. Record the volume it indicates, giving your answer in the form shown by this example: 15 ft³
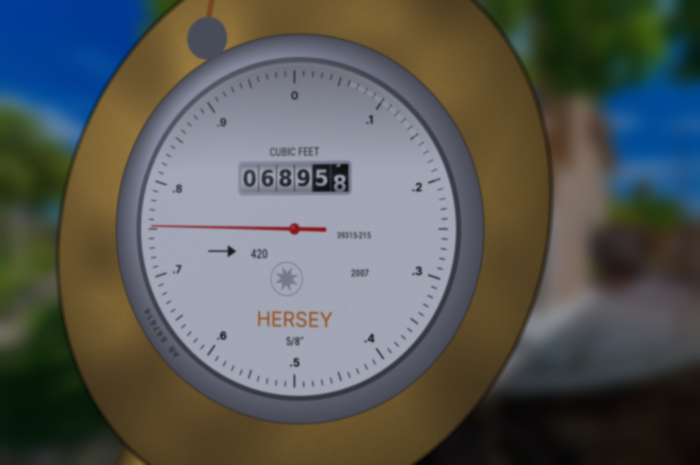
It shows 68957.75 ft³
